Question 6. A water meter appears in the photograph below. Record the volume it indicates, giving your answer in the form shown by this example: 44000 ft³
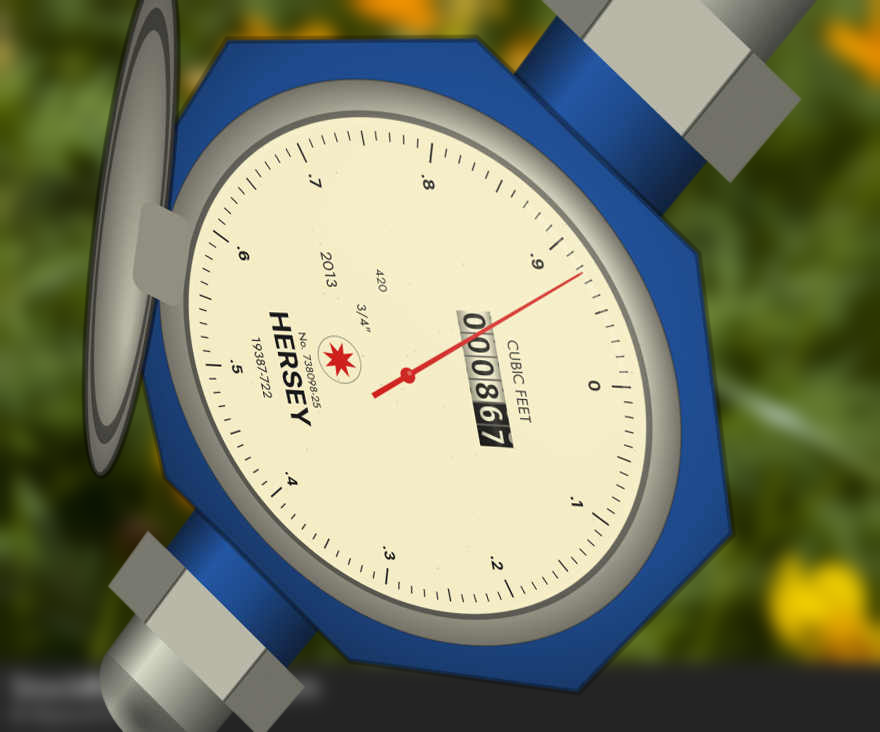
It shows 866.92 ft³
